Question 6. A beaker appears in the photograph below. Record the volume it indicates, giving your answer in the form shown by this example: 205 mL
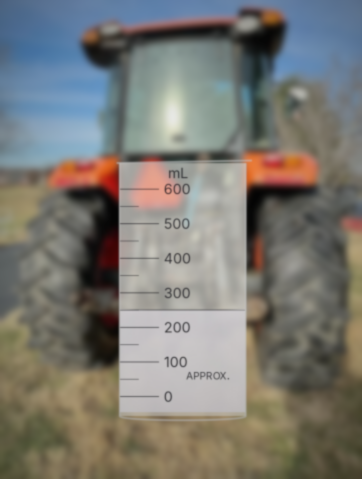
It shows 250 mL
